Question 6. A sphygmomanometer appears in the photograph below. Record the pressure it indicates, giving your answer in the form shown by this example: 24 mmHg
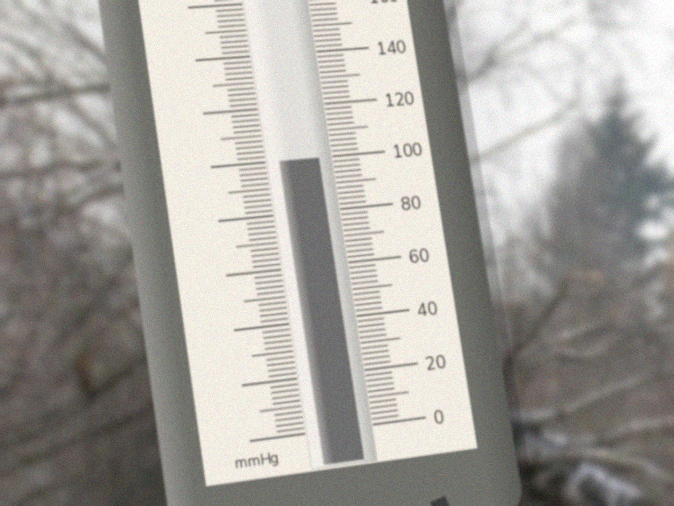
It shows 100 mmHg
